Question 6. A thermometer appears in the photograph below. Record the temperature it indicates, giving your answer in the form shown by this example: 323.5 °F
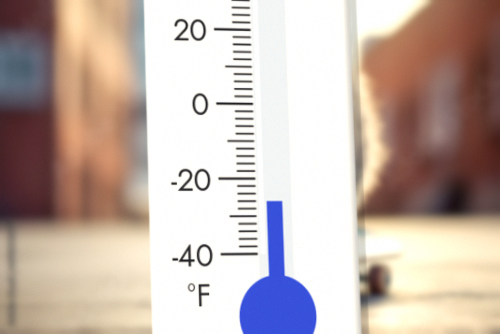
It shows -26 °F
